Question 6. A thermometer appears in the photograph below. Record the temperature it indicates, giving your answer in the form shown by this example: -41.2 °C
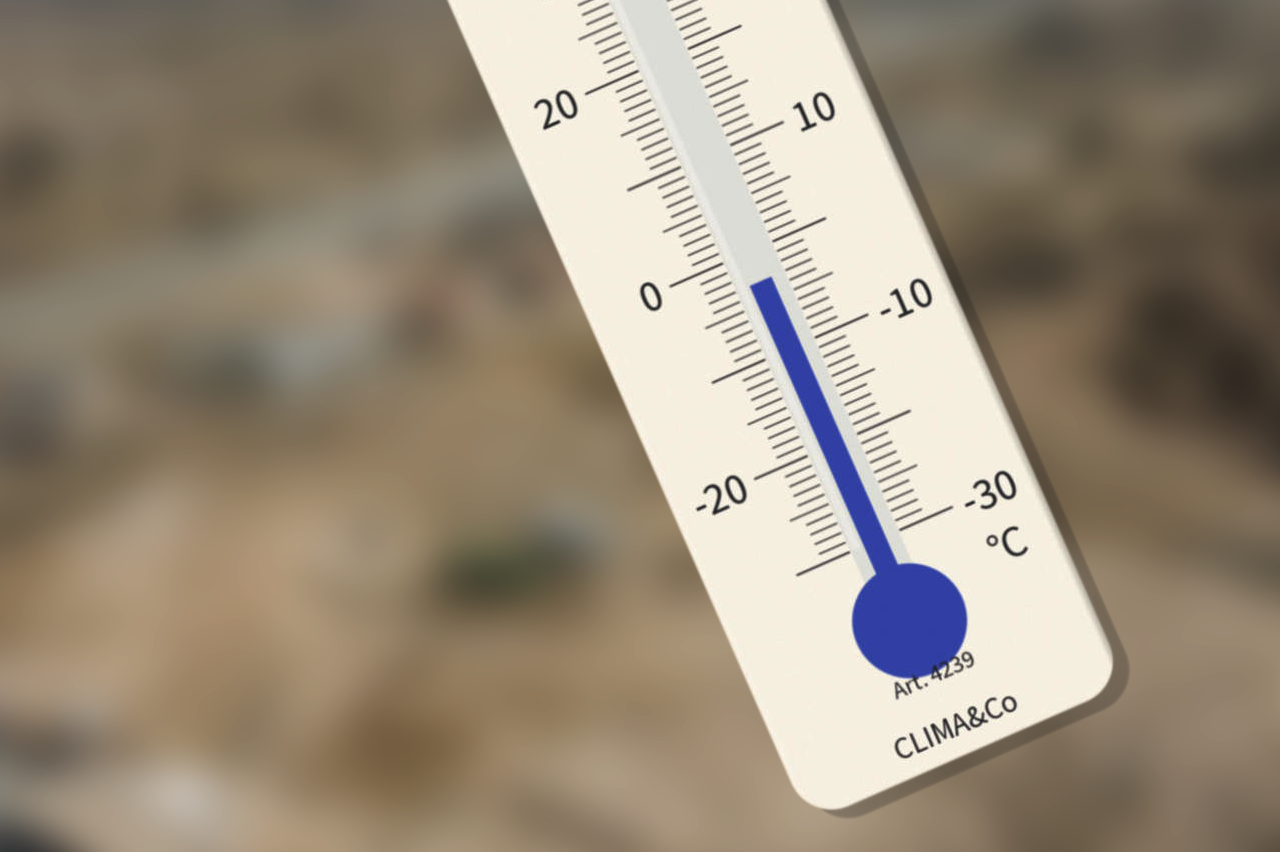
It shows -3 °C
